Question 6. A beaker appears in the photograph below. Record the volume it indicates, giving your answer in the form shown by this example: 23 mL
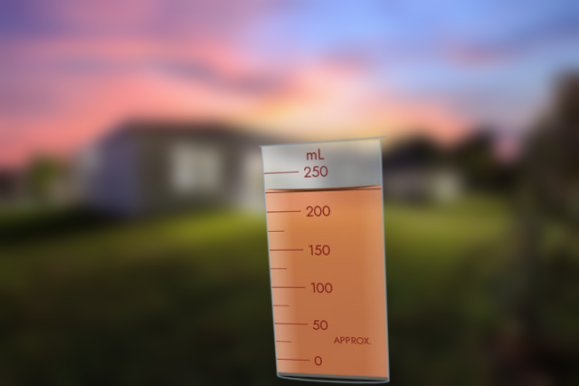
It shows 225 mL
